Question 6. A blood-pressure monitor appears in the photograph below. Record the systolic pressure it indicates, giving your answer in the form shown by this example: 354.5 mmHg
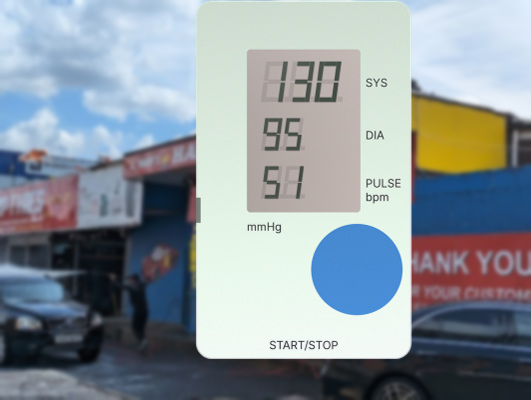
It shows 130 mmHg
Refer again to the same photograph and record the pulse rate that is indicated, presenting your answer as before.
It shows 51 bpm
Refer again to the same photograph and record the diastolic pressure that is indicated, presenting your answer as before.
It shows 95 mmHg
